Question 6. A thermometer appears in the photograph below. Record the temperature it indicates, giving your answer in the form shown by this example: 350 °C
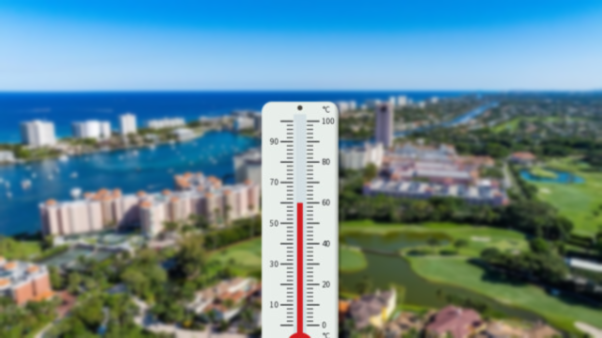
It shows 60 °C
